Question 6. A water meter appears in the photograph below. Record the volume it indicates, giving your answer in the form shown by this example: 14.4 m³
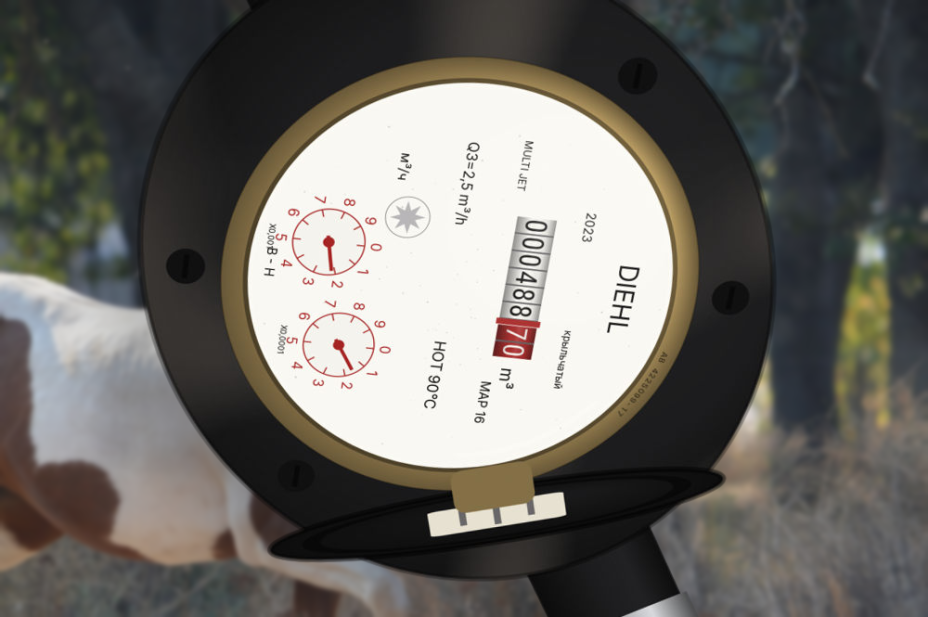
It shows 488.7021 m³
